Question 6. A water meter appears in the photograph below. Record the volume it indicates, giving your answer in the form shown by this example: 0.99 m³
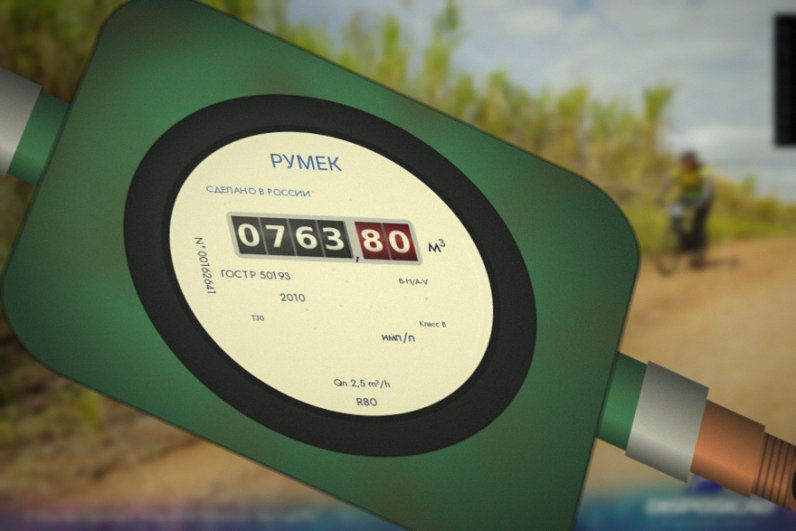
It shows 763.80 m³
